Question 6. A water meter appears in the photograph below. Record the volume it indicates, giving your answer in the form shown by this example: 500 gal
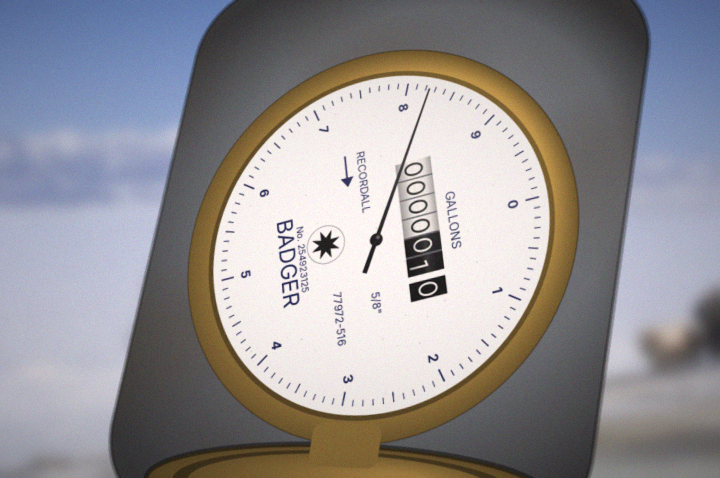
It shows 8.2 gal
